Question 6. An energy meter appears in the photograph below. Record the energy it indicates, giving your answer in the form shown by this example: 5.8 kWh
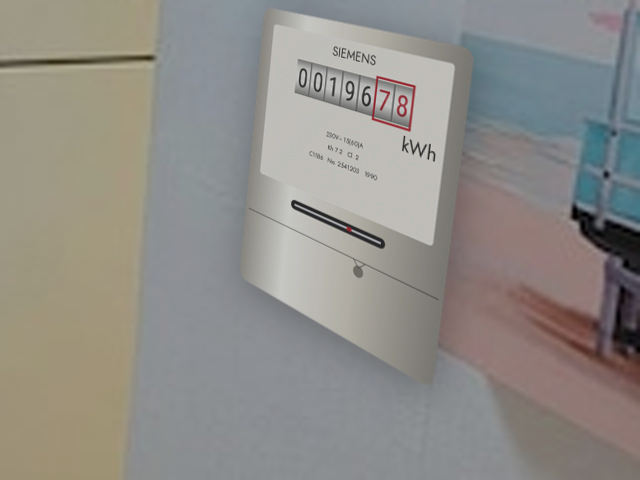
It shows 196.78 kWh
